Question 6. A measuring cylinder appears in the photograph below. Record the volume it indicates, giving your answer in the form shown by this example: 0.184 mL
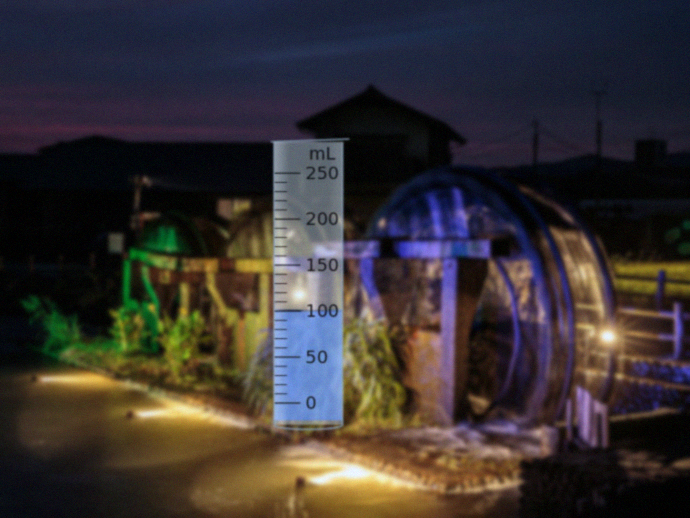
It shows 100 mL
